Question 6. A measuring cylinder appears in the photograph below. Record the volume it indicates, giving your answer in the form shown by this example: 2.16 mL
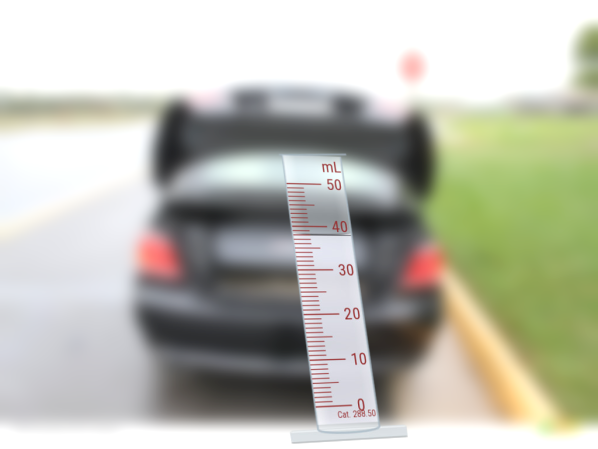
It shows 38 mL
